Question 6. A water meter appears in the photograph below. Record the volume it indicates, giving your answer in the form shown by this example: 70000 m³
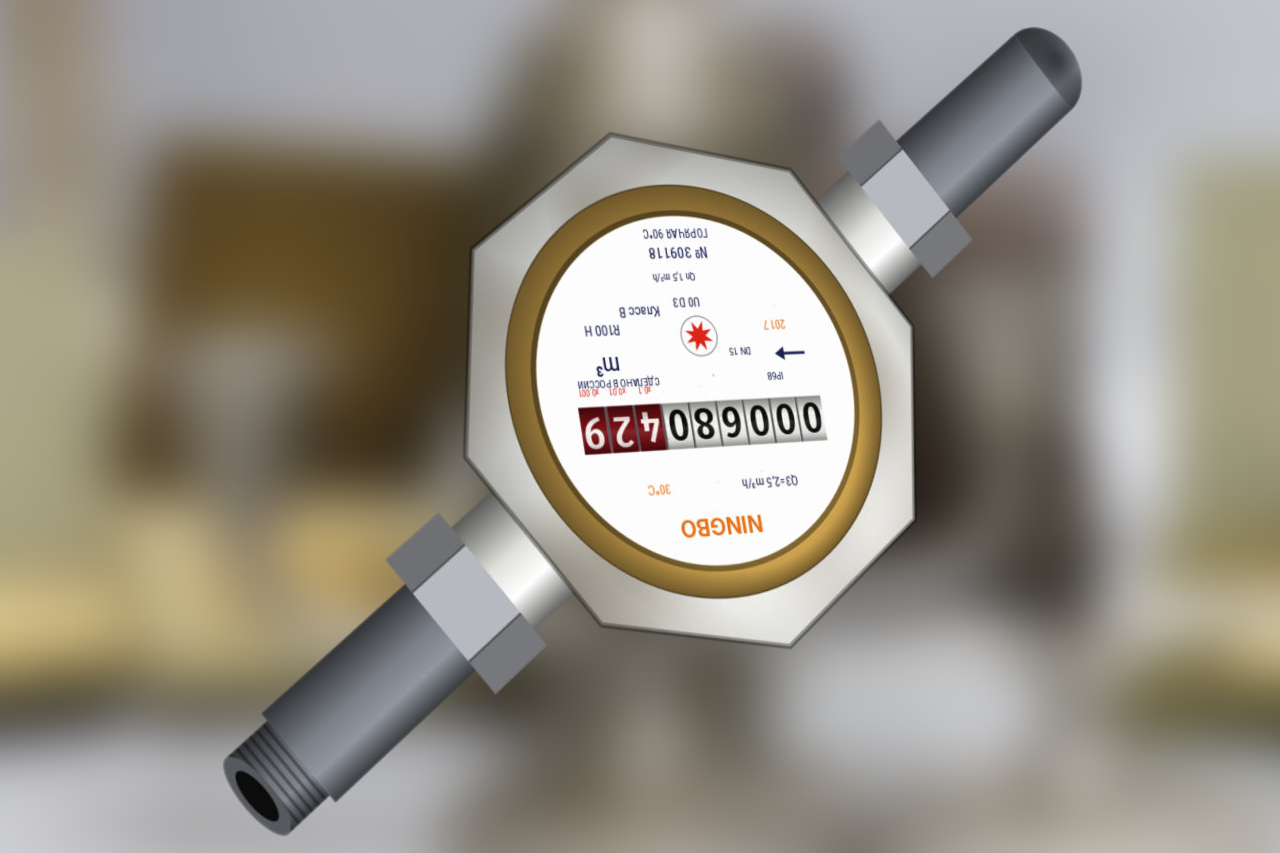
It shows 680.429 m³
